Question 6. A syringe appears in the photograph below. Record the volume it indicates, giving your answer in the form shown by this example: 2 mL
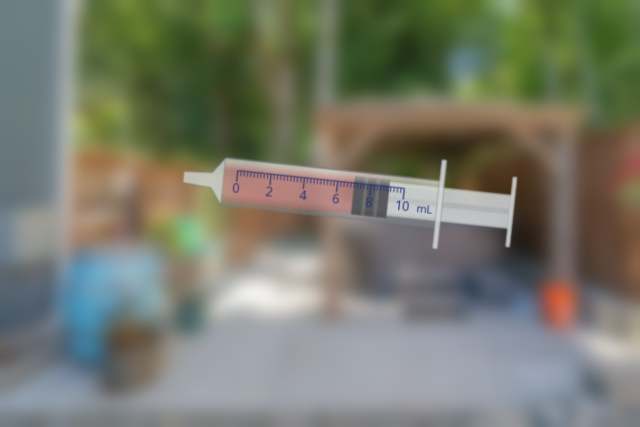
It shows 7 mL
